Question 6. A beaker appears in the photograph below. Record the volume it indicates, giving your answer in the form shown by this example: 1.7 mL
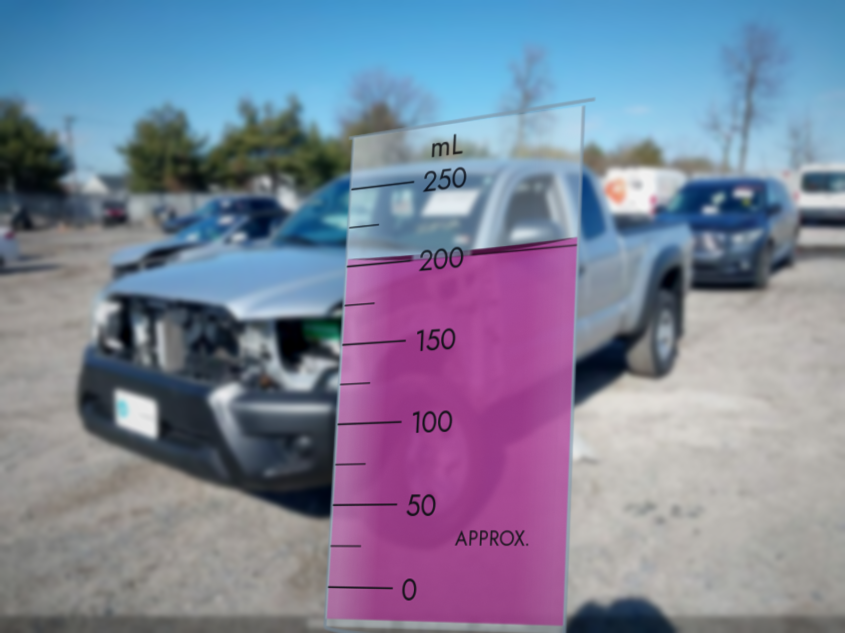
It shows 200 mL
